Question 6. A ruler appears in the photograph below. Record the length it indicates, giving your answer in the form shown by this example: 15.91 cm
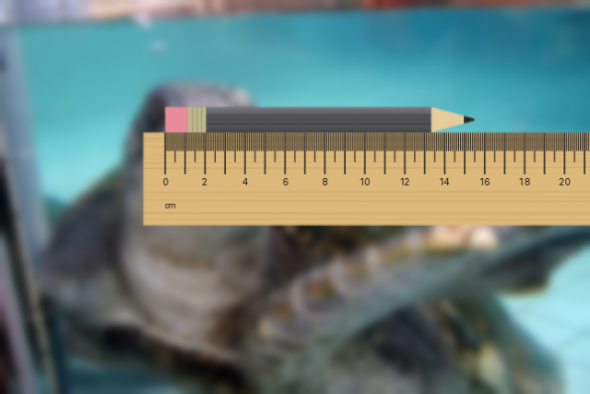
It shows 15.5 cm
